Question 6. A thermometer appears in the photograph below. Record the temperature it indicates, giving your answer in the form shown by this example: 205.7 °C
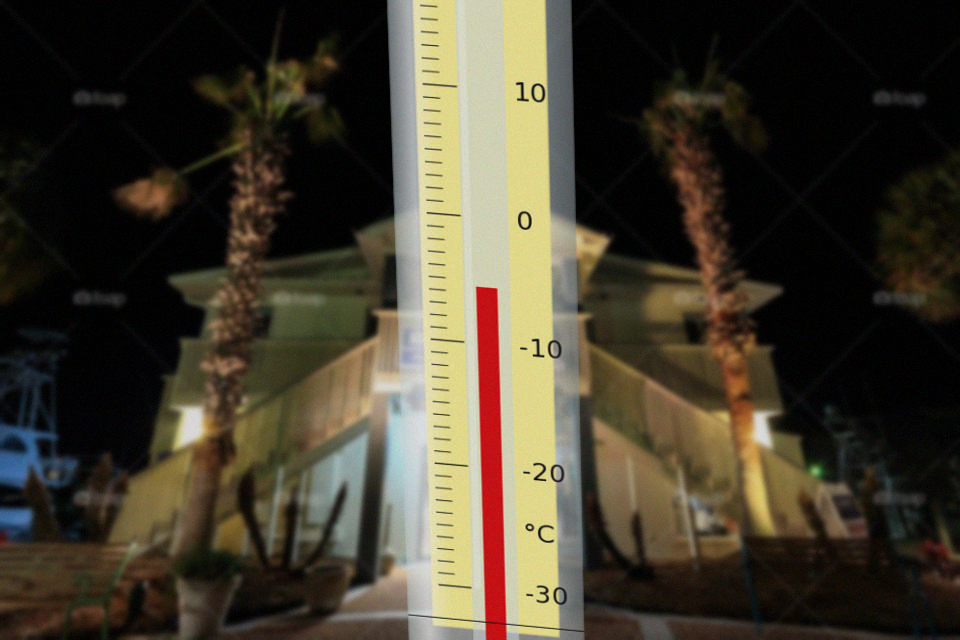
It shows -5.5 °C
